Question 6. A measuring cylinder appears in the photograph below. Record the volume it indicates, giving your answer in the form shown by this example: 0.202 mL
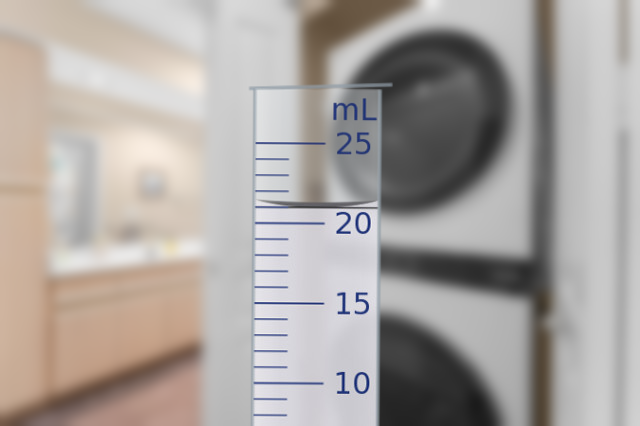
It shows 21 mL
